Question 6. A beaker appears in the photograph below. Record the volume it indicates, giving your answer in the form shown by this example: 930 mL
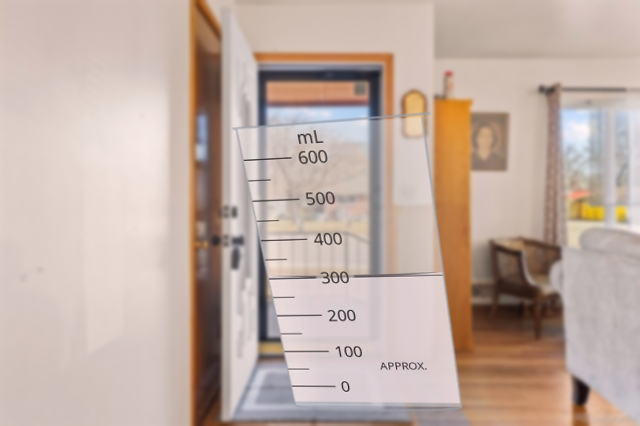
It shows 300 mL
